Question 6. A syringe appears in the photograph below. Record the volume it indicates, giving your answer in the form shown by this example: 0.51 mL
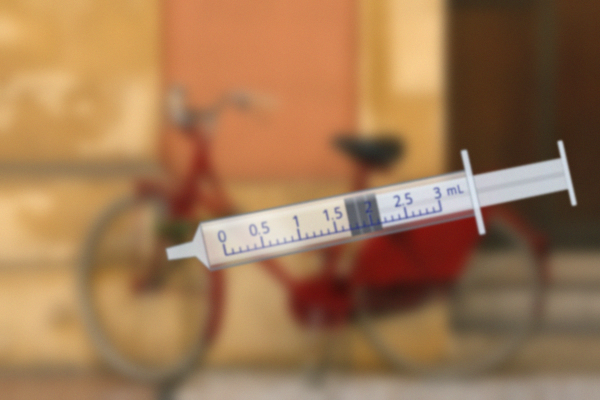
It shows 1.7 mL
